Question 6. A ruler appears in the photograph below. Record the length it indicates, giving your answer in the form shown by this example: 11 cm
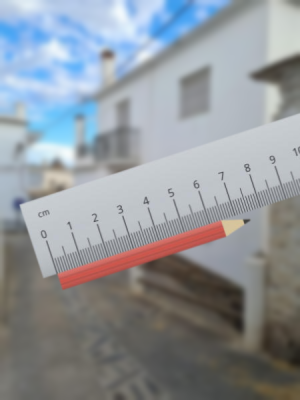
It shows 7.5 cm
